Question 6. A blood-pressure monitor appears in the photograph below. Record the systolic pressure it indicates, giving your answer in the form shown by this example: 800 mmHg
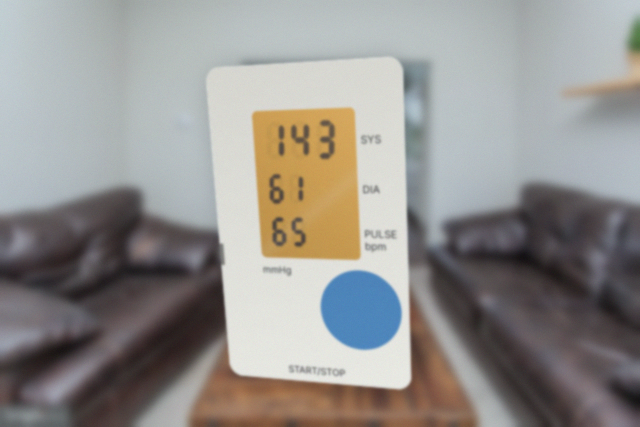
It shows 143 mmHg
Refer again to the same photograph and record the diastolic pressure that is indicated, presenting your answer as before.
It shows 61 mmHg
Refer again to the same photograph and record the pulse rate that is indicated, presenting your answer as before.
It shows 65 bpm
